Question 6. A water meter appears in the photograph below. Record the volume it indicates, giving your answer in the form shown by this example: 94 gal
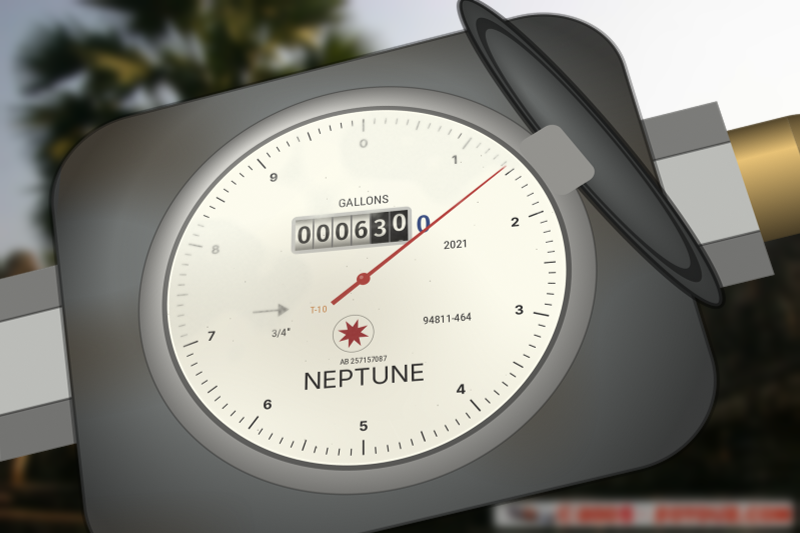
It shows 6301.4 gal
